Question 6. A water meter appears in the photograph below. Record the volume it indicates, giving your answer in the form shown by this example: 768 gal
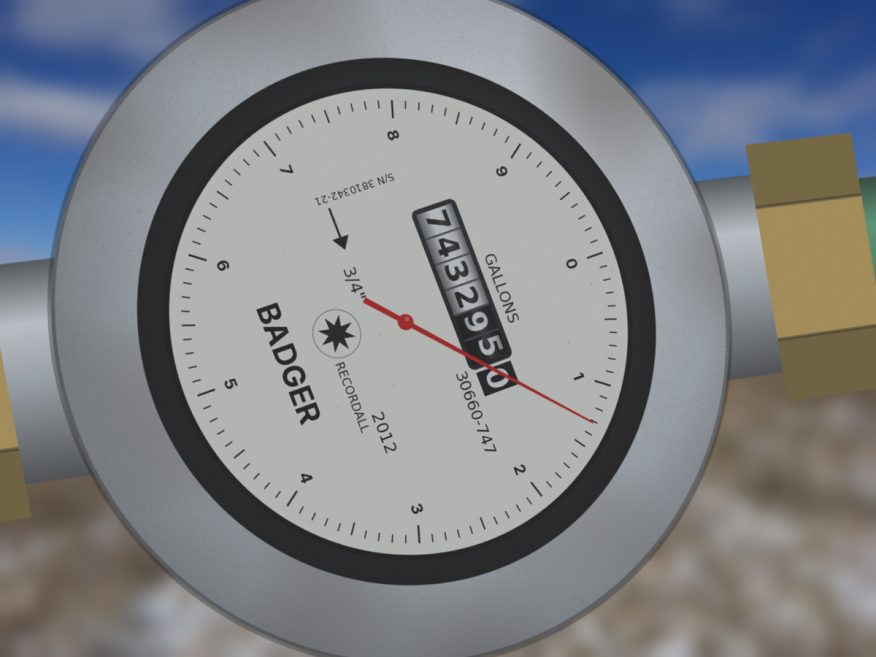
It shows 7432951.3 gal
